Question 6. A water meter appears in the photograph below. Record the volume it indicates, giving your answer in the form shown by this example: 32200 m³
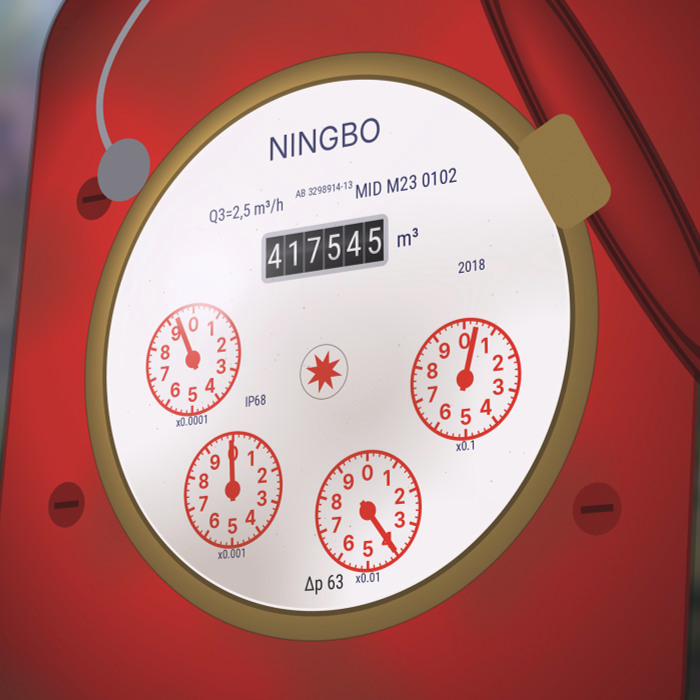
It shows 417545.0399 m³
